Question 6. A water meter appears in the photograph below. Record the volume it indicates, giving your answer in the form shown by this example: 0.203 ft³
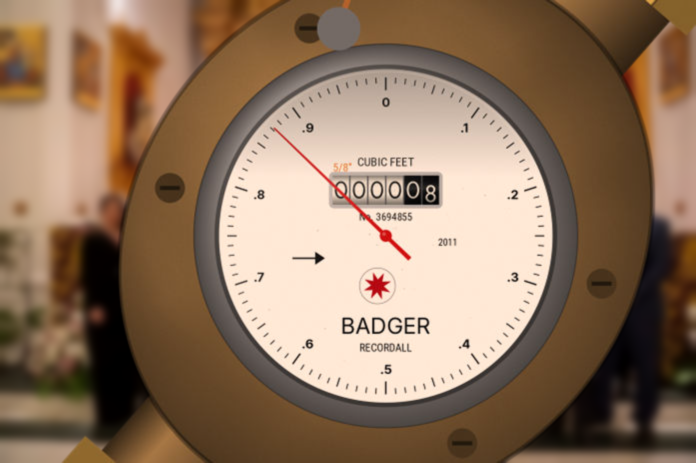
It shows 7.87 ft³
